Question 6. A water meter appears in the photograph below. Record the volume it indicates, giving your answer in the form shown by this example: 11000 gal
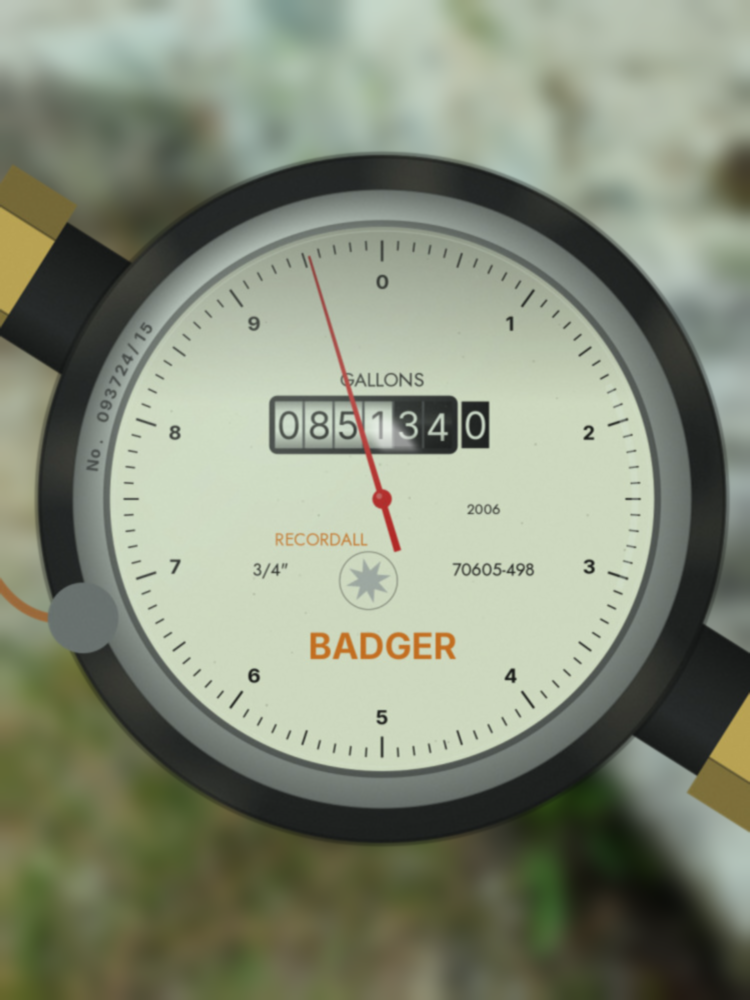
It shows 851339.5 gal
